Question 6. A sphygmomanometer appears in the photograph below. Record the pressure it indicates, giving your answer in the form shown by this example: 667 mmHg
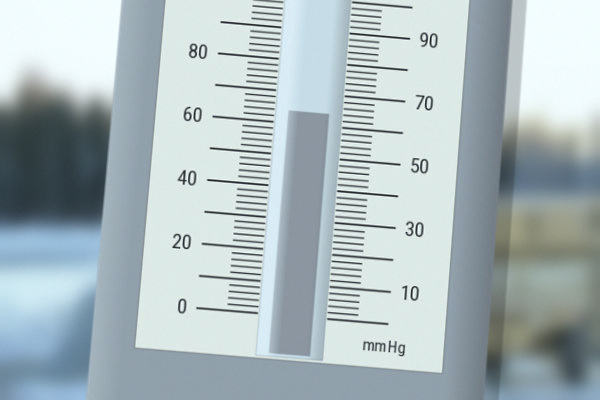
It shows 64 mmHg
